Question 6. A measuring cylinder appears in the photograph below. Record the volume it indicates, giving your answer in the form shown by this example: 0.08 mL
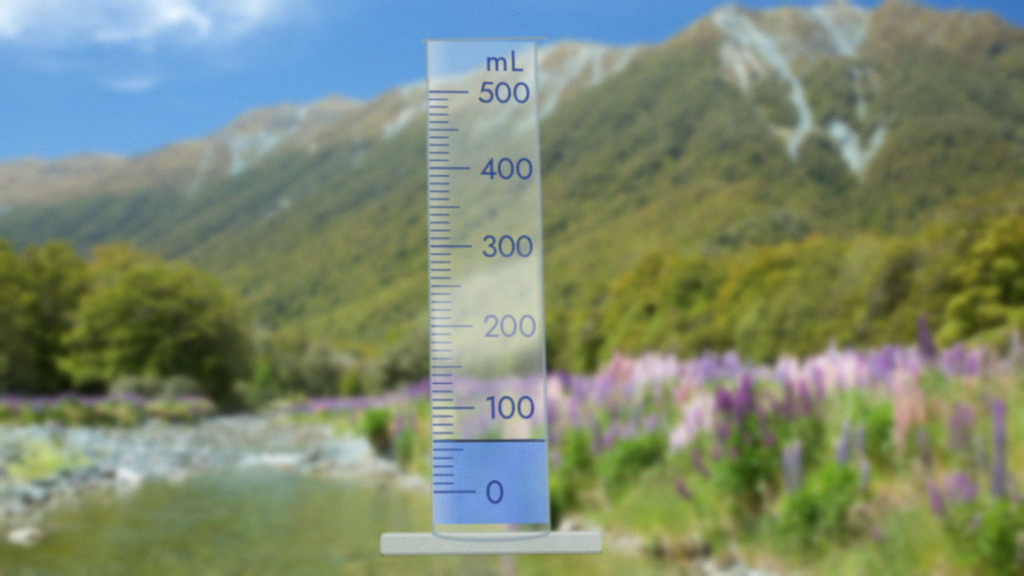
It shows 60 mL
